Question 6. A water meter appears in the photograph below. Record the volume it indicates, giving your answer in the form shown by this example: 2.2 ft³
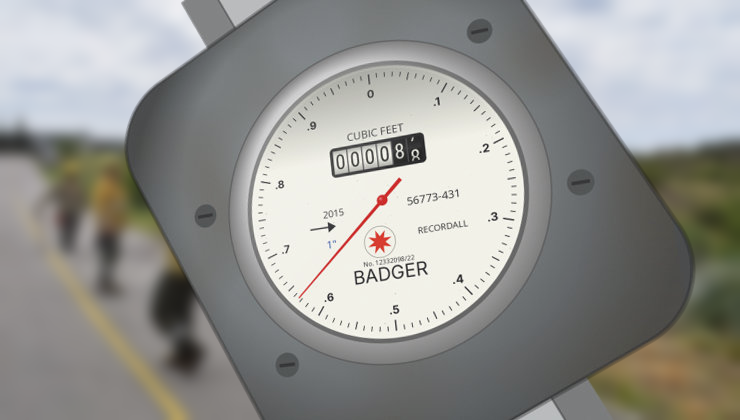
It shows 87.63 ft³
